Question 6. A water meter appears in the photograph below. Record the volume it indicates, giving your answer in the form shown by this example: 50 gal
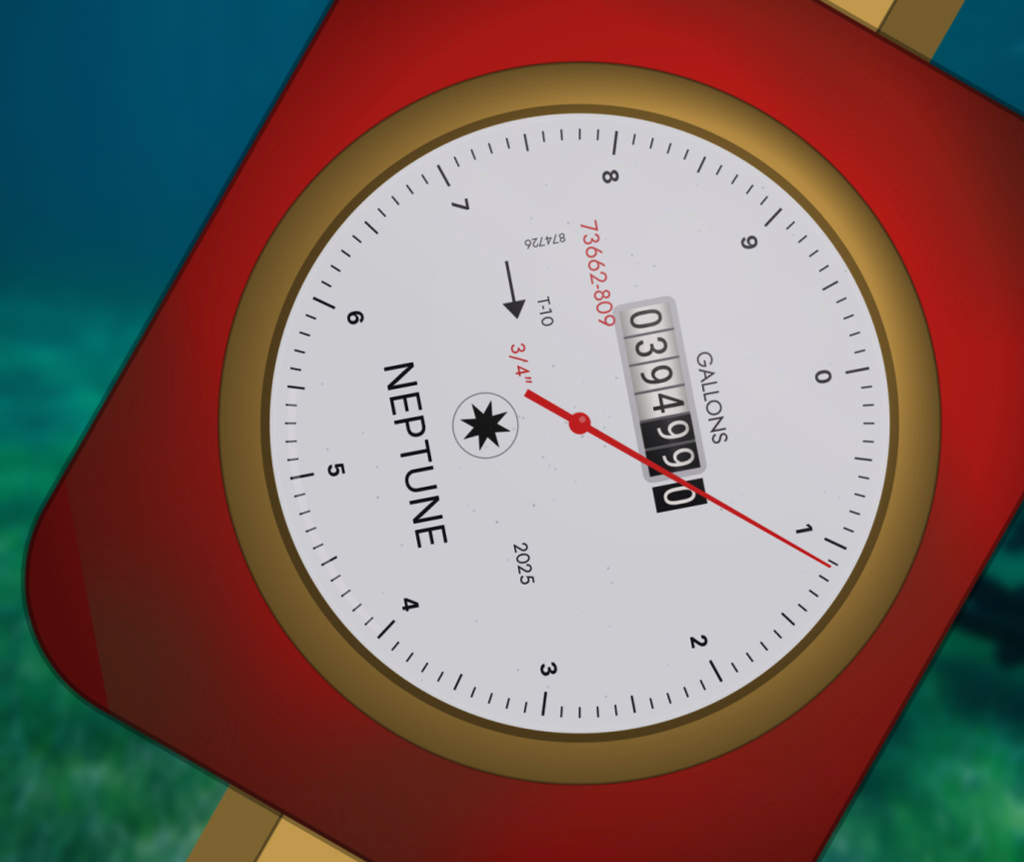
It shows 394991.1 gal
